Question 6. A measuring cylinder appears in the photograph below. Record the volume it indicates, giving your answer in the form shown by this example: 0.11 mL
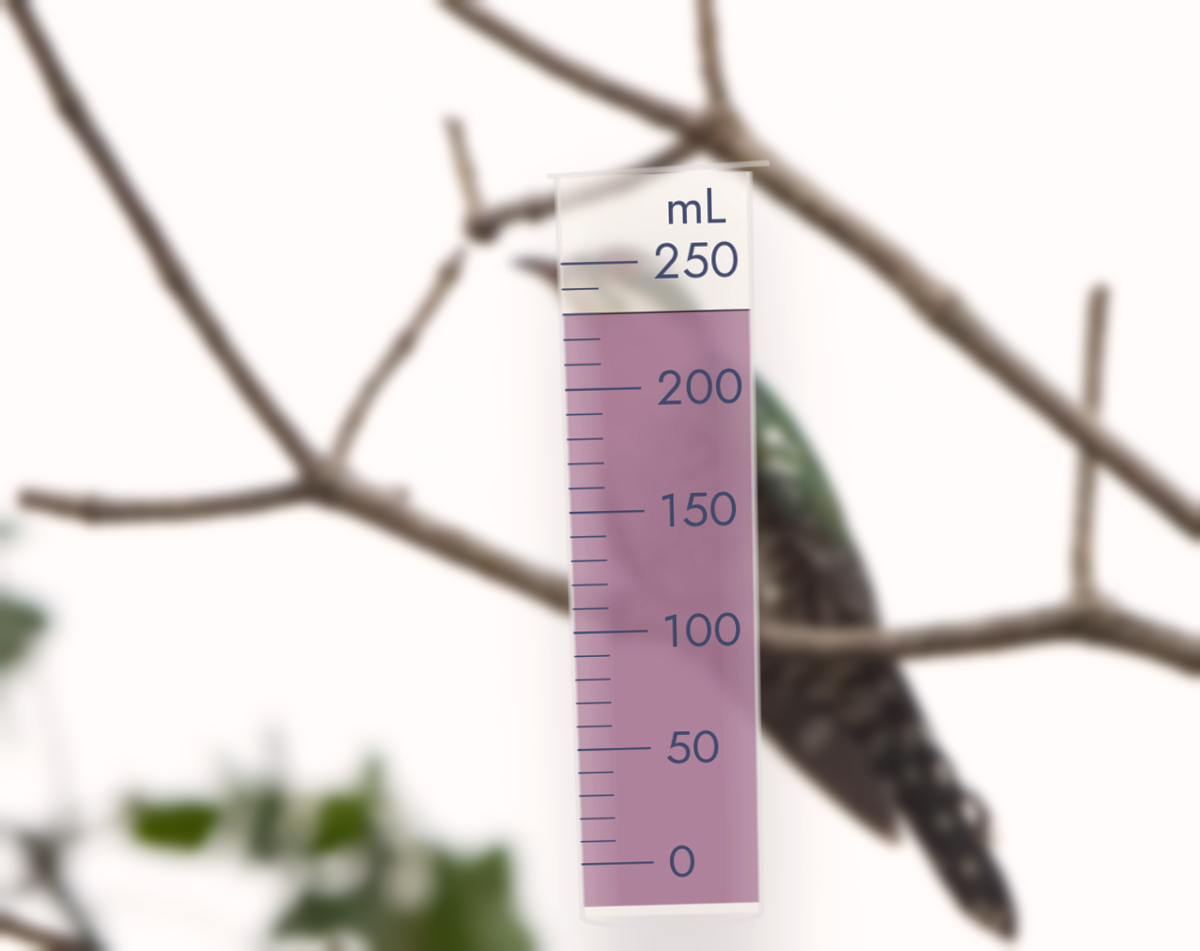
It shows 230 mL
